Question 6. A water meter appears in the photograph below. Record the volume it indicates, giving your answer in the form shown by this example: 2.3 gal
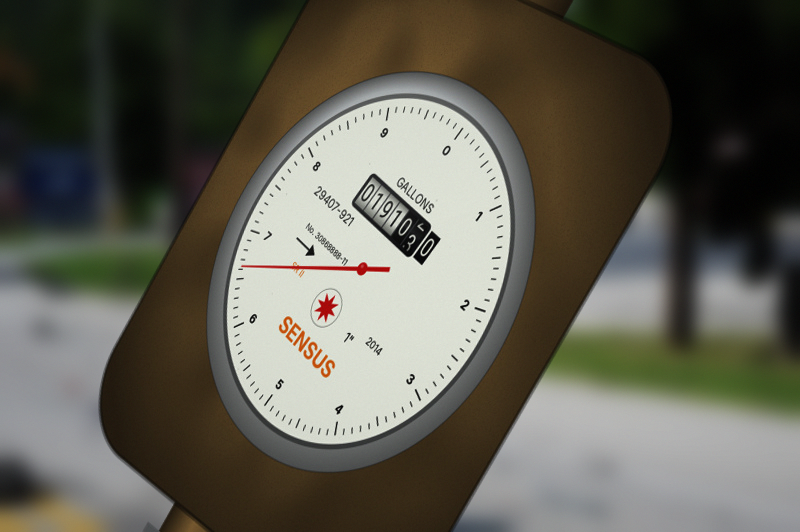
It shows 191026.6 gal
